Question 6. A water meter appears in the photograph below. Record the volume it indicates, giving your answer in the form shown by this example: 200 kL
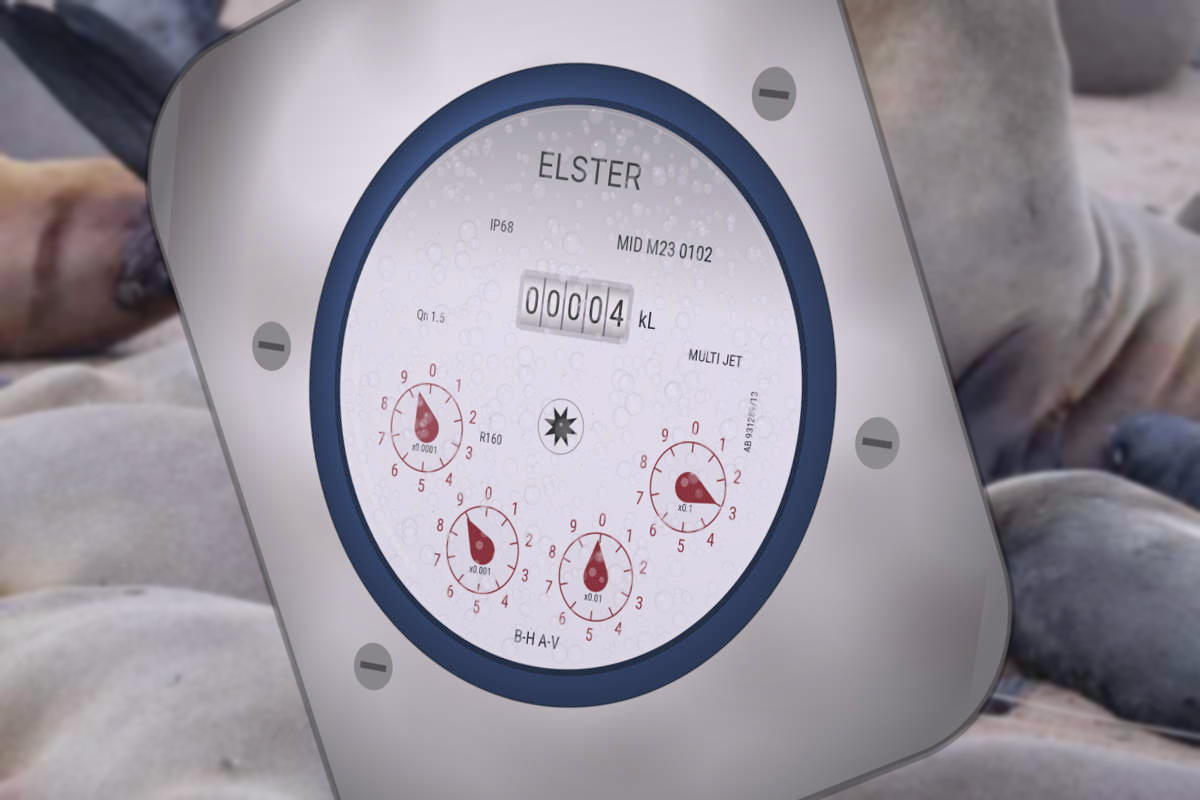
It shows 4.2989 kL
